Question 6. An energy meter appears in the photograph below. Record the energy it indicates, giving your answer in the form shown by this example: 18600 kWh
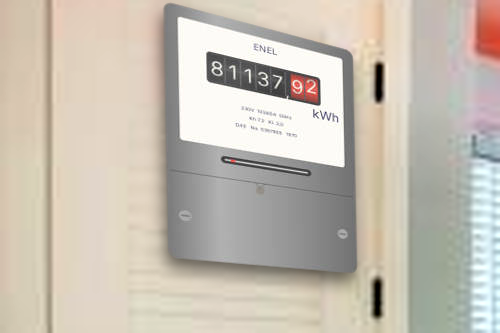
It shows 81137.92 kWh
